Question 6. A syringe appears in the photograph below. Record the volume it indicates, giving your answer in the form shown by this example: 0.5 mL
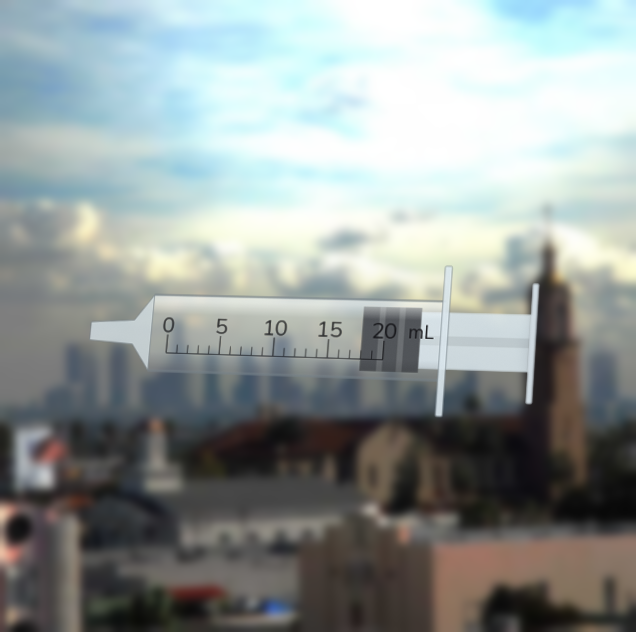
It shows 18 mL
